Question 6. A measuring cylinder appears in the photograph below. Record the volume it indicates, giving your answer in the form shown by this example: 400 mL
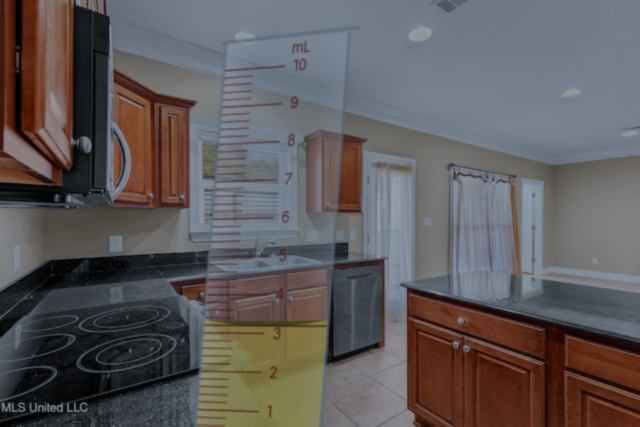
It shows 3.2 mL
